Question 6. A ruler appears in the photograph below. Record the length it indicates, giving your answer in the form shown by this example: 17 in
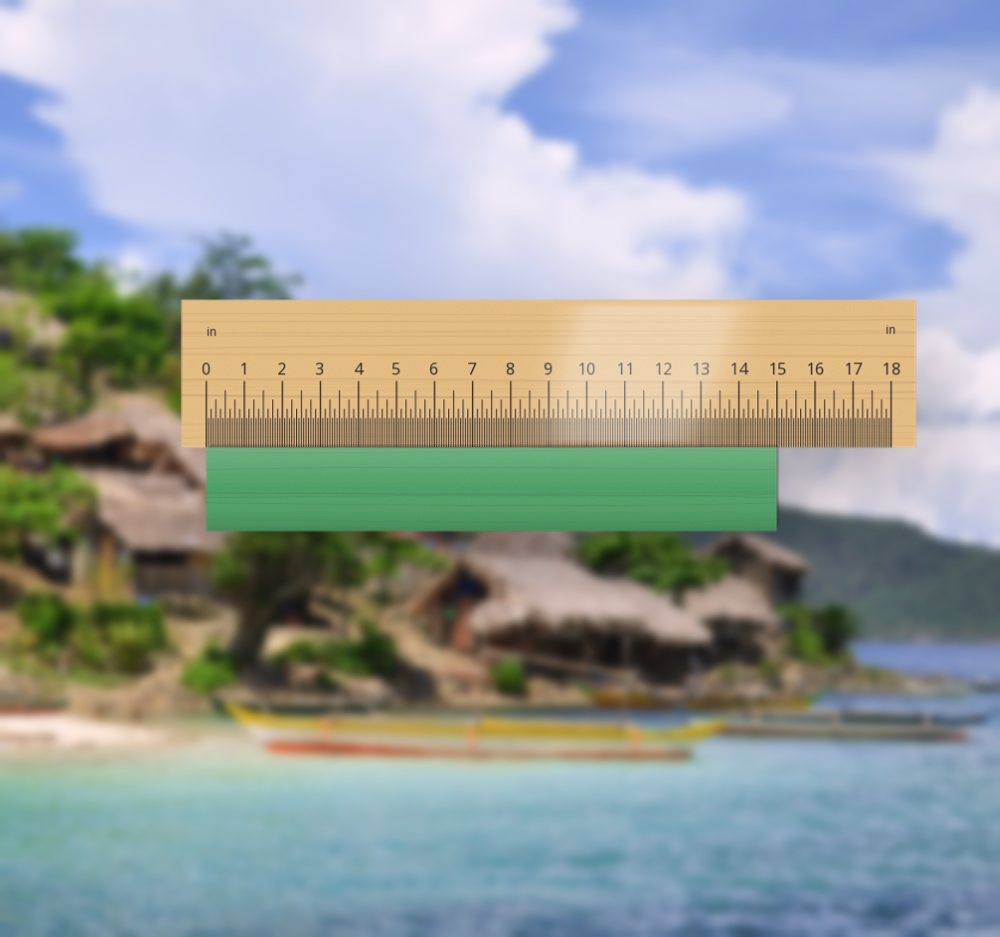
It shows 15 in
